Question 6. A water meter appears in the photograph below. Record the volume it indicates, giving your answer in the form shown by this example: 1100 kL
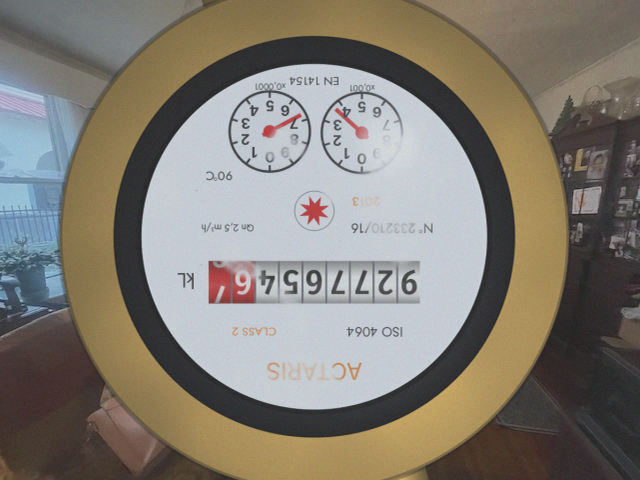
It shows 9277654.6736 kL
